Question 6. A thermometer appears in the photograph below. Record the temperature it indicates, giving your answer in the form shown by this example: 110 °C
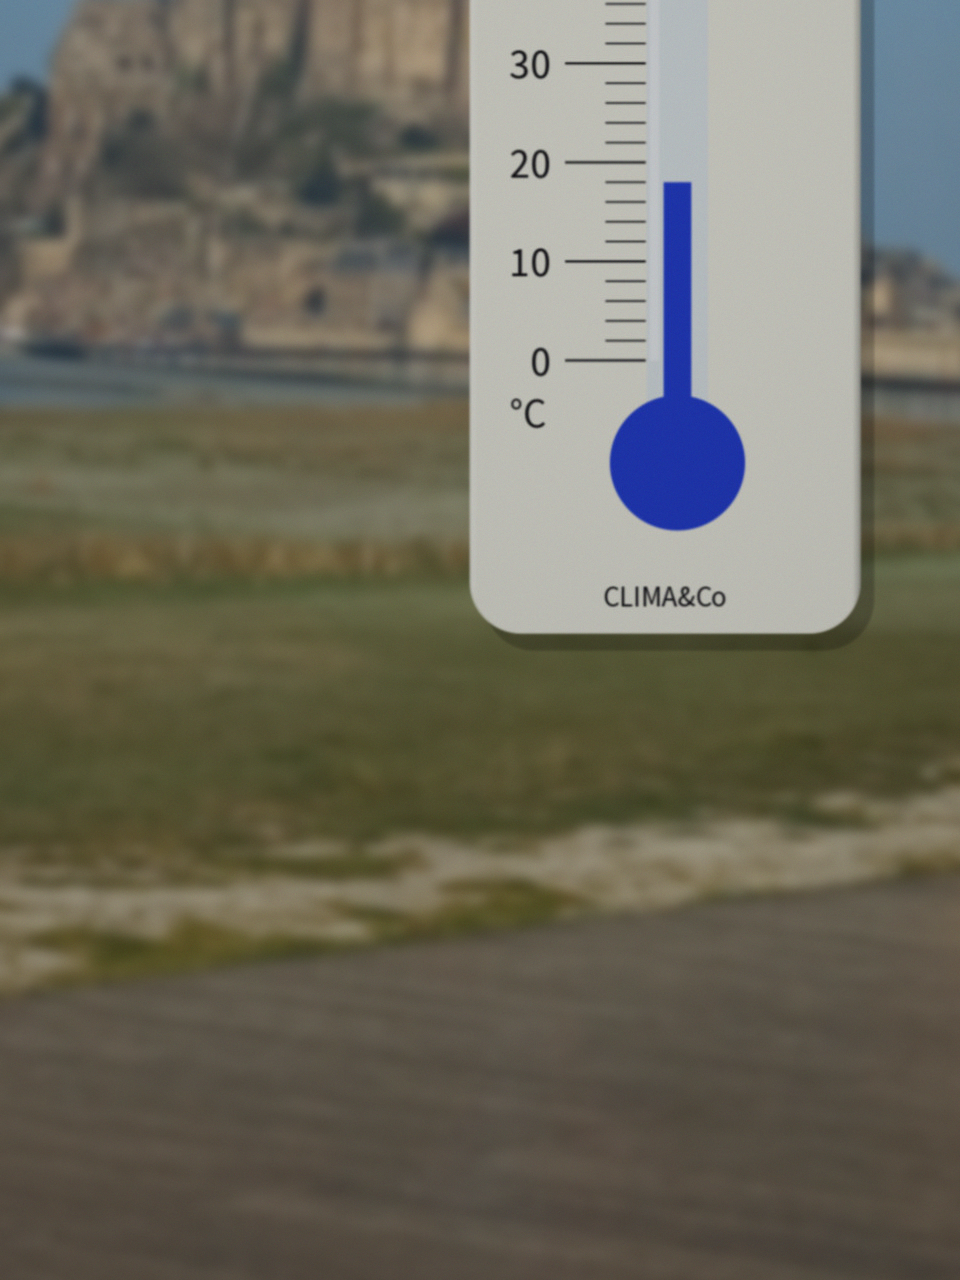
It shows 18 °C
